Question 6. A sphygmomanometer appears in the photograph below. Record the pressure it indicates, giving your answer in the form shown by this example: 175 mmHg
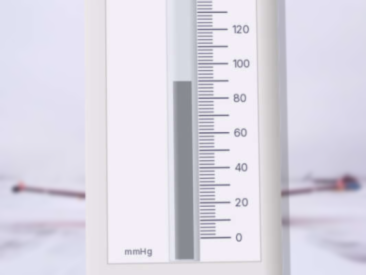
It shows 90 mmHg
